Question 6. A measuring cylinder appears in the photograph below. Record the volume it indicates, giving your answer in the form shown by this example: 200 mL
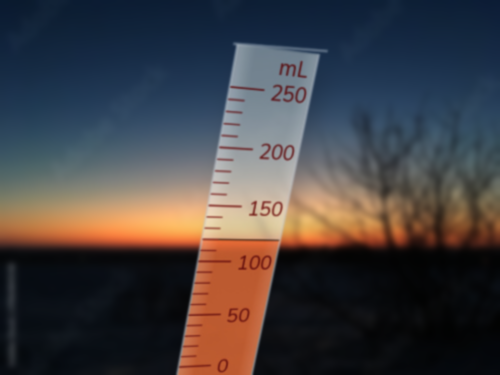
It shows 120 mL
